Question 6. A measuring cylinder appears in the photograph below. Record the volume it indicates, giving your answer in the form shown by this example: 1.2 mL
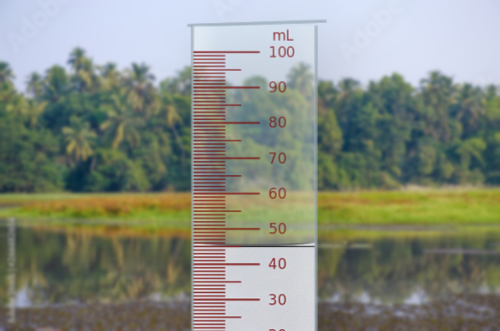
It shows 45 mL
